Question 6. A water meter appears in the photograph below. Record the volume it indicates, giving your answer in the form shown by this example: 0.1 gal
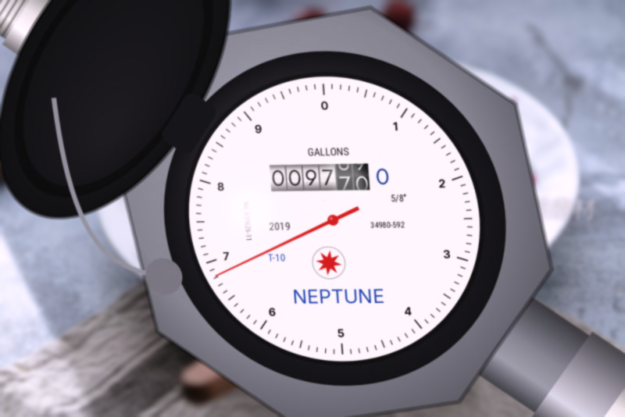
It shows 97696.8 gal
